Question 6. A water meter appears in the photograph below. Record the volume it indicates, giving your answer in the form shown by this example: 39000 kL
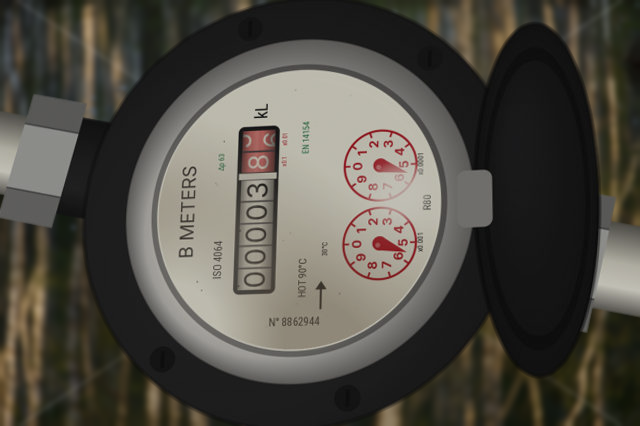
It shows 3.8555 kL
